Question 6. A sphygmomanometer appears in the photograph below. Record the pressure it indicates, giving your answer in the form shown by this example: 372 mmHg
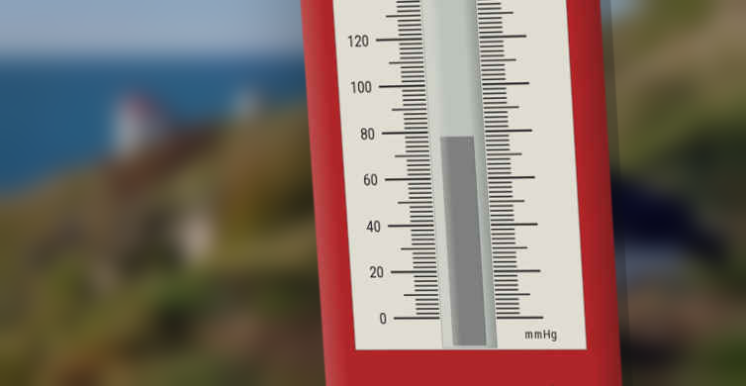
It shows 78 mmHg
